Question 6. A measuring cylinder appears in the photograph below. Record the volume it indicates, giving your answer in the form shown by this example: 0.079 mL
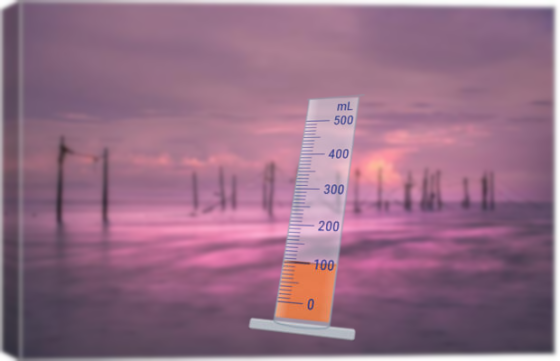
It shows 100 mL
